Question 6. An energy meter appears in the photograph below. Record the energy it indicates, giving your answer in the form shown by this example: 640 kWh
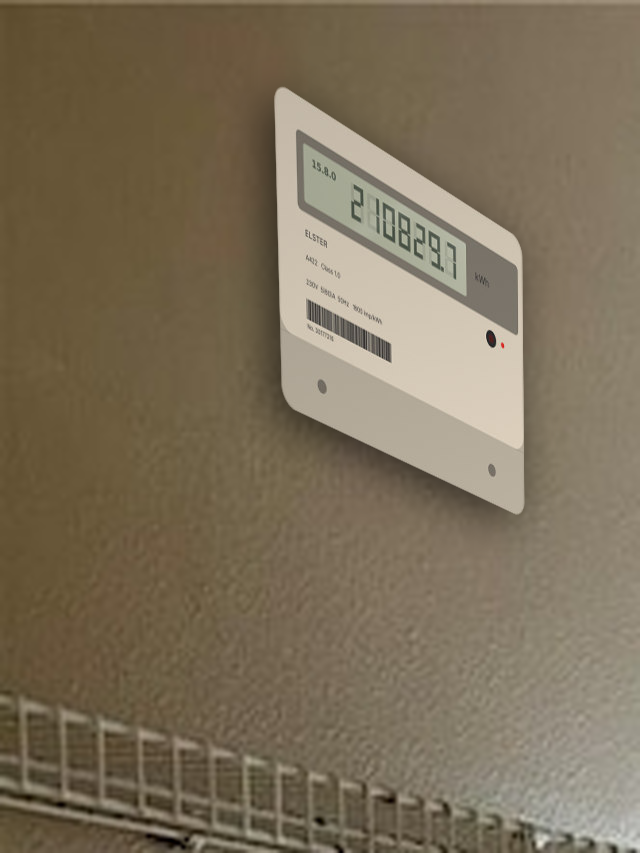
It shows 210829.7 kWh
